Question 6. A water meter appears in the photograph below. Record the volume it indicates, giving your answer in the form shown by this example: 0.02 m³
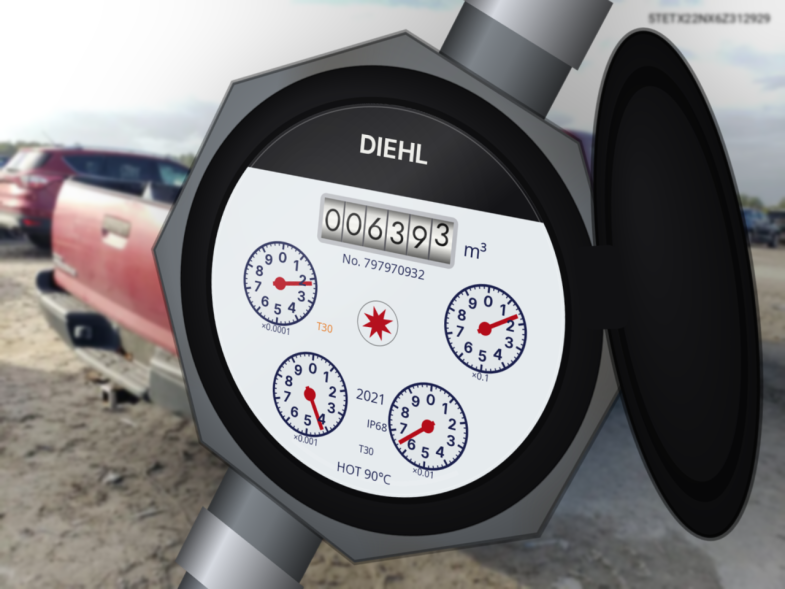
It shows 6393.1642 m³
